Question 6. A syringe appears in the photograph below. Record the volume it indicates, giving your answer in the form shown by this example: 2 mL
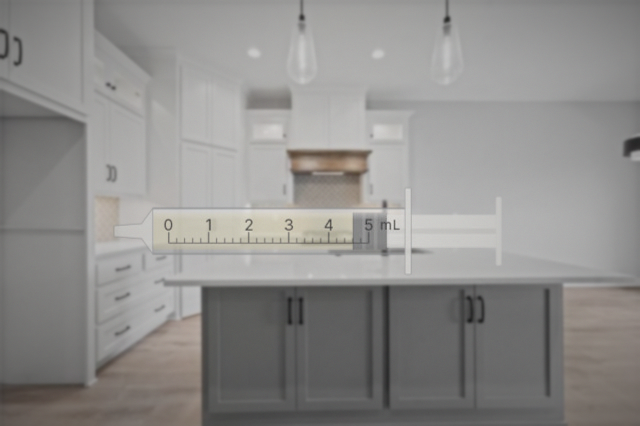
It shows 4.6 mL
